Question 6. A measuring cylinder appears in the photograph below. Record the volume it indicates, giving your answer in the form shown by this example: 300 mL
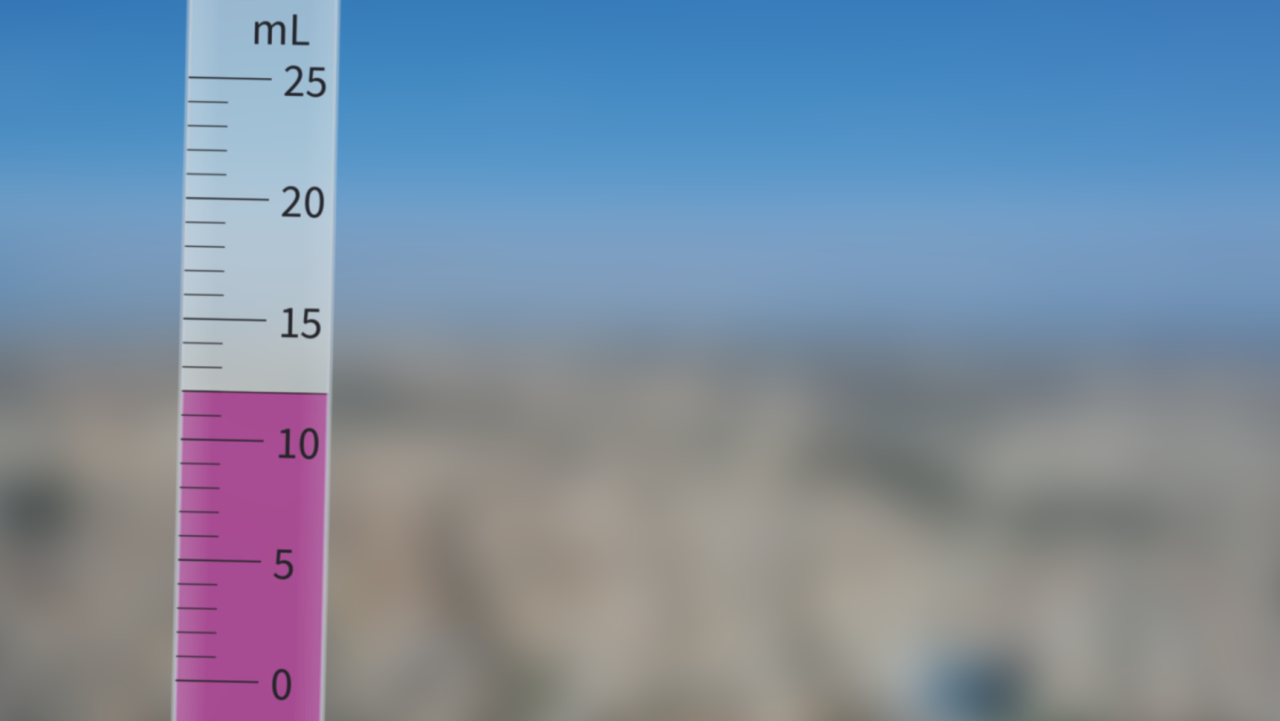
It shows 12 mL
